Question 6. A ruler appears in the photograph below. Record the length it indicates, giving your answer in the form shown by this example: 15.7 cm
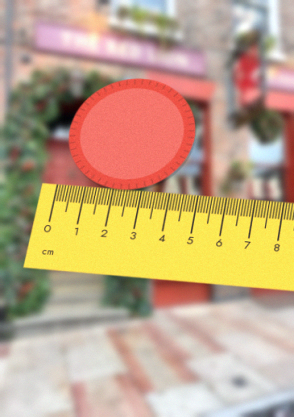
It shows 4.5 cm
